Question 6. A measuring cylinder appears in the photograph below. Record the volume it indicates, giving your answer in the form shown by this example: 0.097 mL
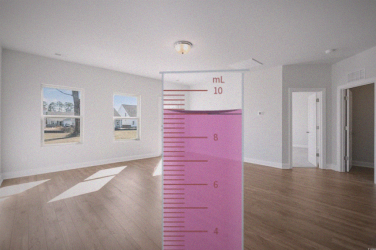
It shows 9 mL
